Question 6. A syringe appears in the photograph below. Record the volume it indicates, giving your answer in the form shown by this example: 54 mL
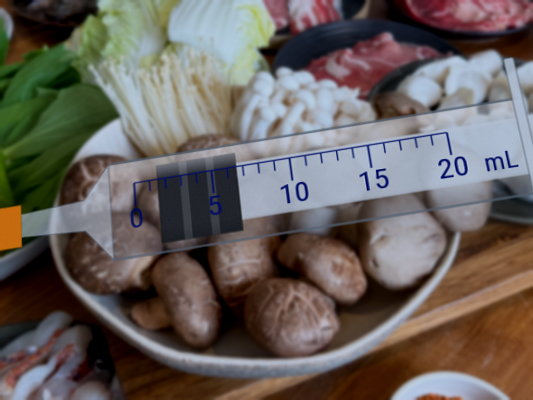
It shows 1.5 mL
